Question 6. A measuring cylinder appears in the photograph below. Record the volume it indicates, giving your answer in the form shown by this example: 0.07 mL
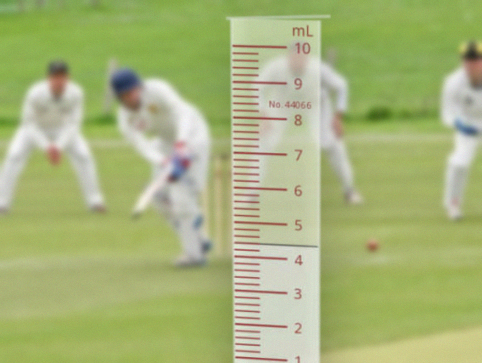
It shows 4.4 mL
